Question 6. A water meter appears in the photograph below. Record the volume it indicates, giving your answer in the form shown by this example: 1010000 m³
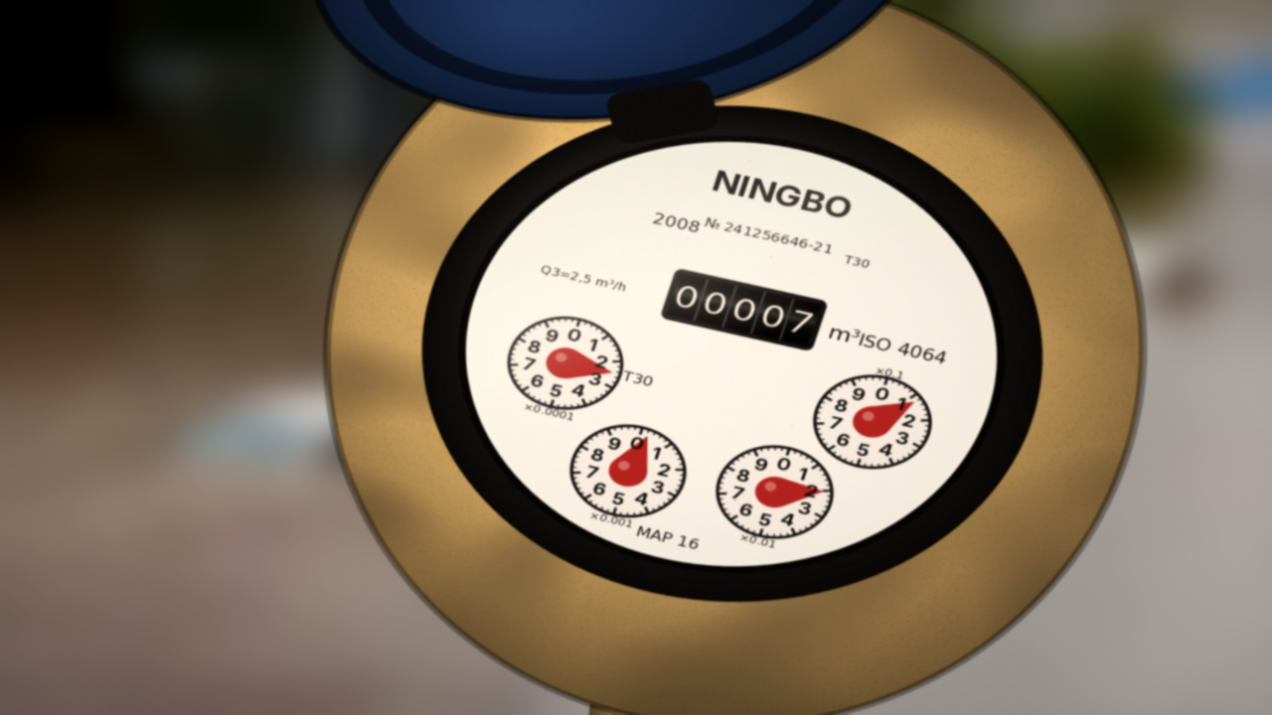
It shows 7.1202 m³
